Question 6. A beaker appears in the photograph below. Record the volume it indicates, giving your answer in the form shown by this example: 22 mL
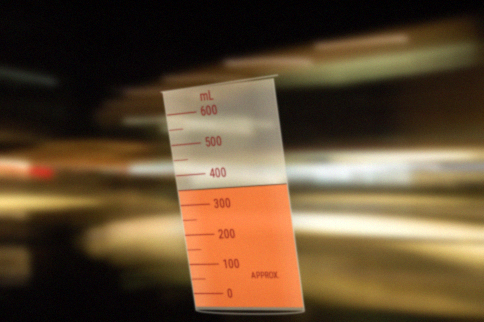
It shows 350 mL
